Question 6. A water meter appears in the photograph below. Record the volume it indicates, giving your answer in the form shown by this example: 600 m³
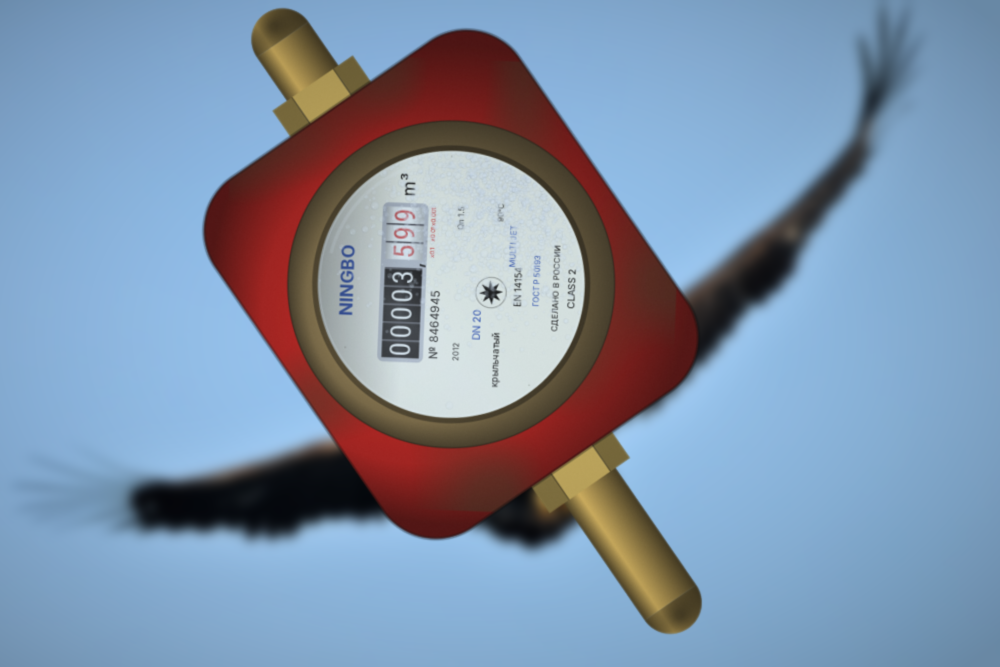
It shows 3.599 m³
